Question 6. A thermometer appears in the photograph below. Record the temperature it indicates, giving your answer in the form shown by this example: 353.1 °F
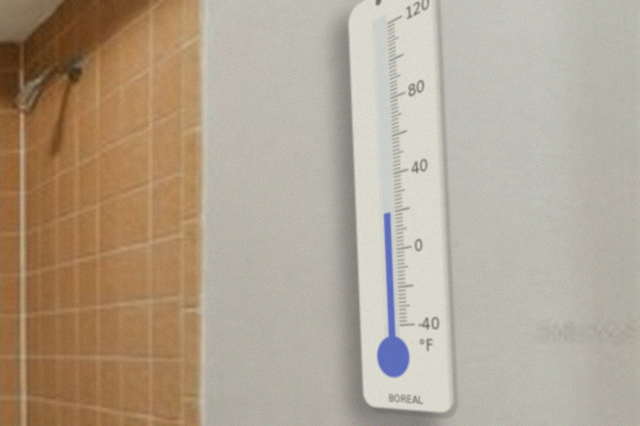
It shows 20 °F
